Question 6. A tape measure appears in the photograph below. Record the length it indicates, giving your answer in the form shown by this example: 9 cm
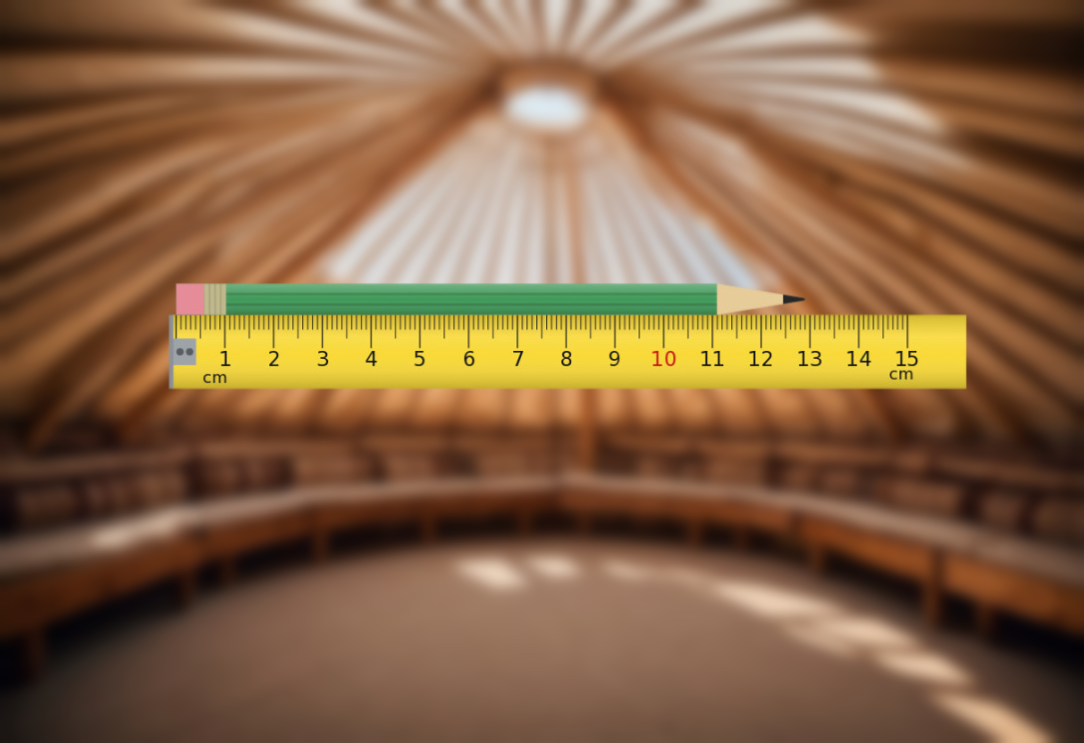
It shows 12.9 cm
